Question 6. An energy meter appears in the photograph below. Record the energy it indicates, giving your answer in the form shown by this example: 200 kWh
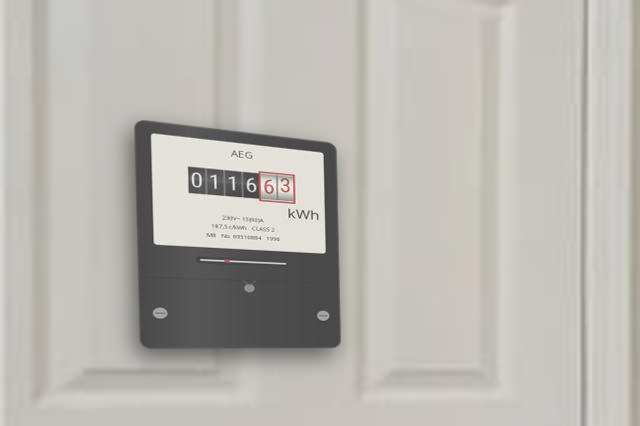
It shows 116.63 kWh
